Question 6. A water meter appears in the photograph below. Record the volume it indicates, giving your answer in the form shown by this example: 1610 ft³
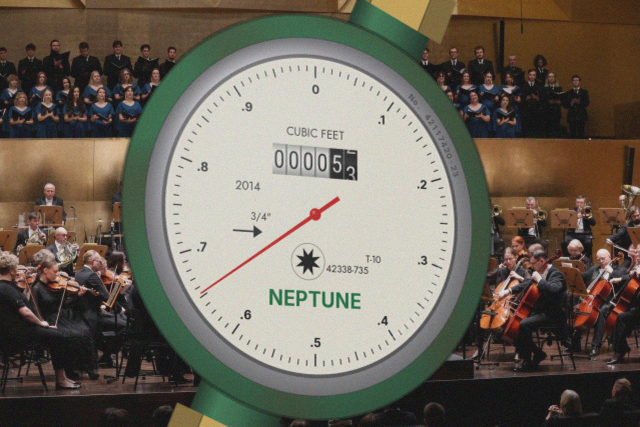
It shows 52.65 ft³
